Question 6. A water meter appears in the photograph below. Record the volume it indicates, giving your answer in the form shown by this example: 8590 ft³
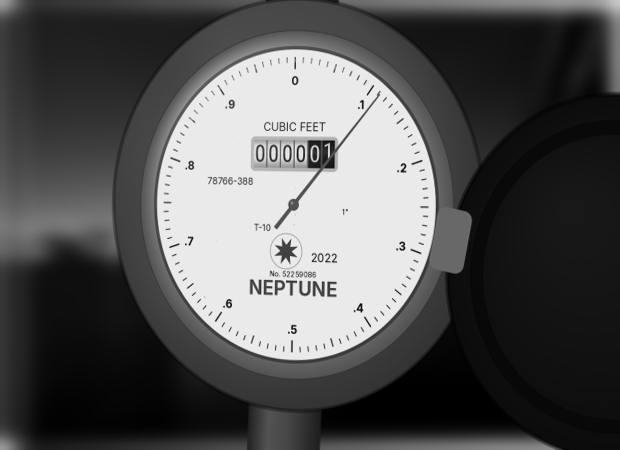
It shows 1.11 ft³
